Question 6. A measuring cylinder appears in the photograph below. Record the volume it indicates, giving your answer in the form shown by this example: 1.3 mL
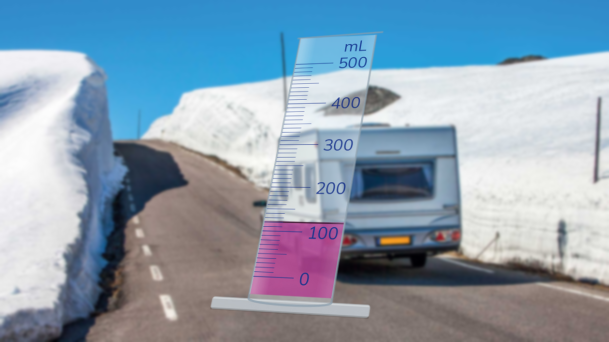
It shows 120 mL
